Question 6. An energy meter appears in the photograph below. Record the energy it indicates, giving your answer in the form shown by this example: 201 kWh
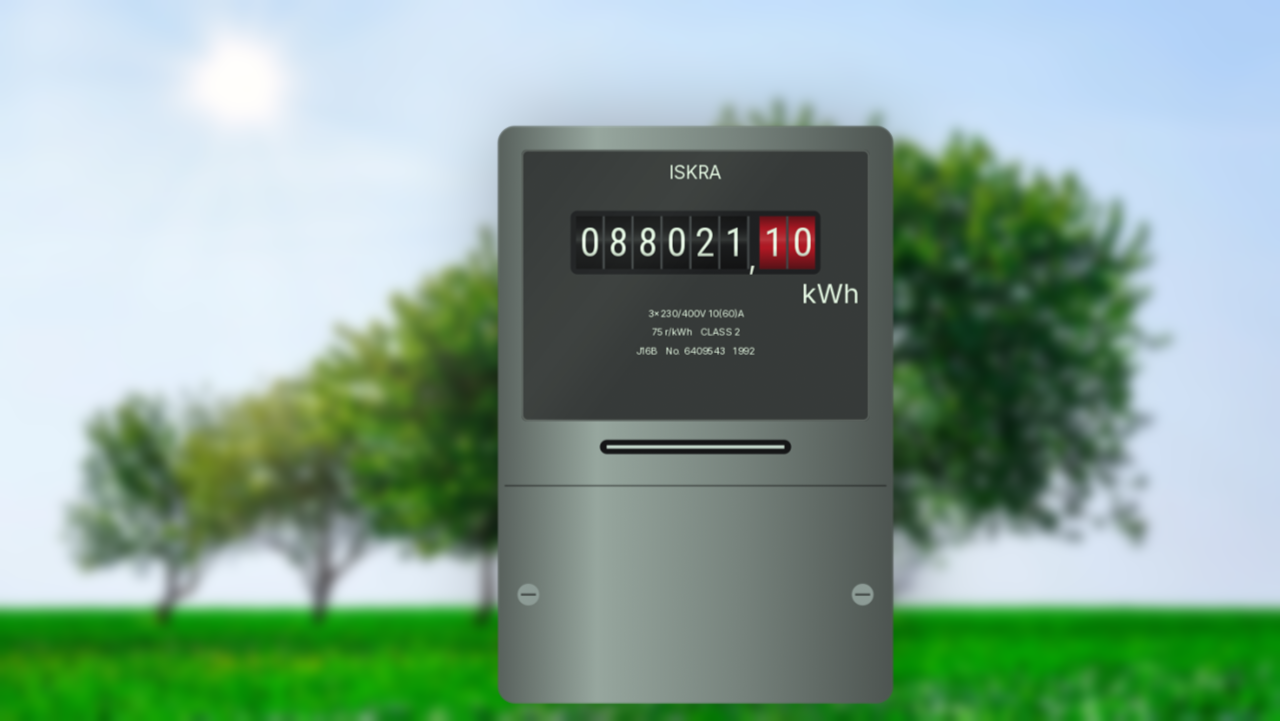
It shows 88021.10 kWh
